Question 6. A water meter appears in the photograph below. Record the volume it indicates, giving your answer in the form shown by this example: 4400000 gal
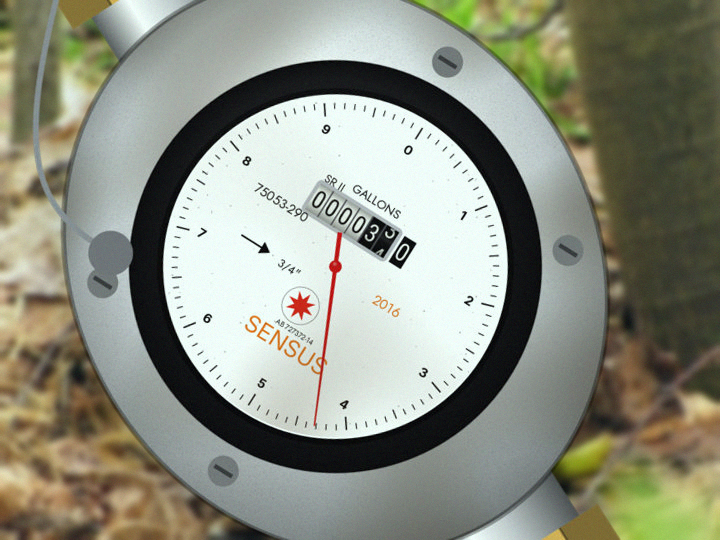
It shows 334.3 gal
